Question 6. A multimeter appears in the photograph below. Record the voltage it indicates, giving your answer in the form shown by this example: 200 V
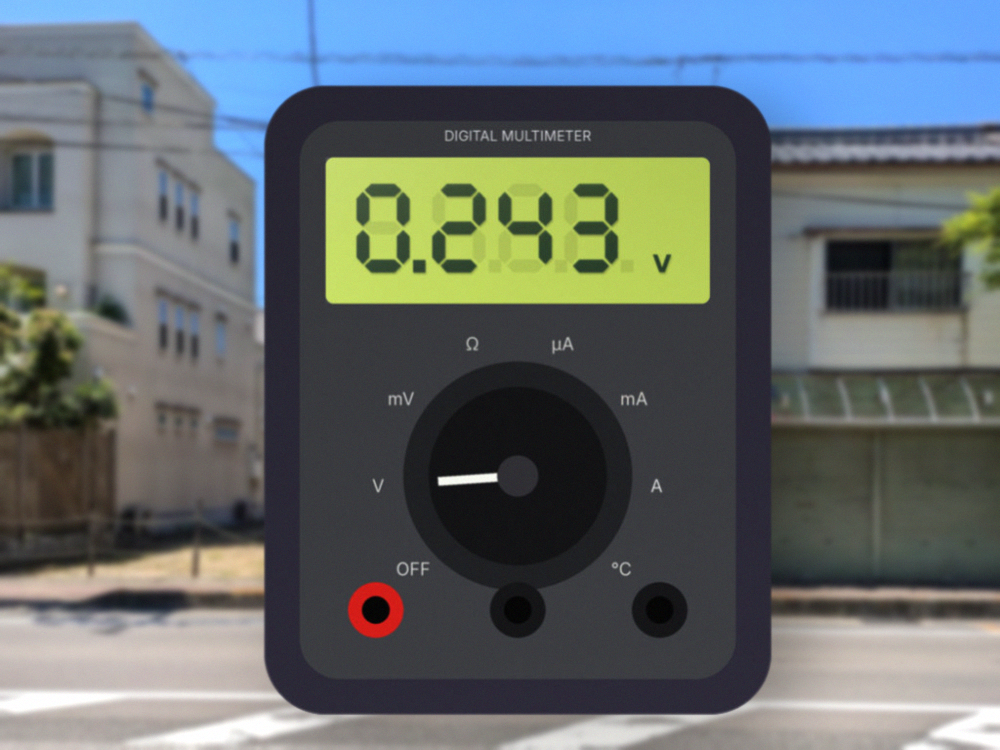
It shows 0.243 V
